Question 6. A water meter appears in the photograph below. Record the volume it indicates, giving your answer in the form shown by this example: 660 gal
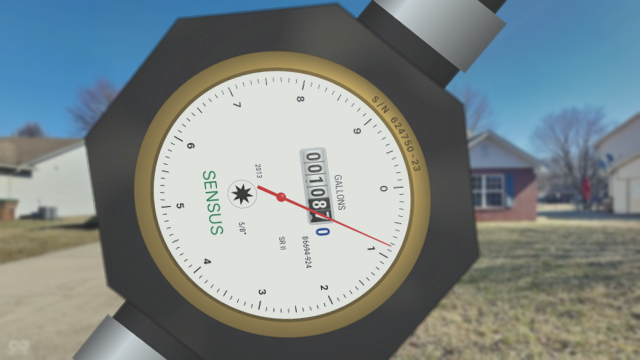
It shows 10870.8 gal
